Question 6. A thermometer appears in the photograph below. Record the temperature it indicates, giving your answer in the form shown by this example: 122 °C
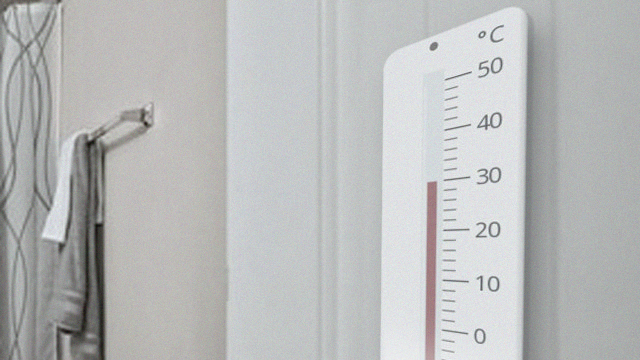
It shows 30 °C
